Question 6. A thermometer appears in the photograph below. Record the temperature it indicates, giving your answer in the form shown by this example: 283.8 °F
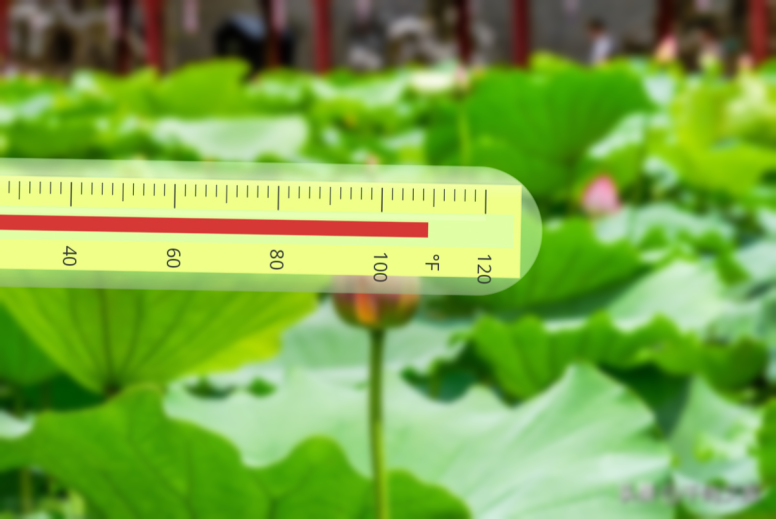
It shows 109 °F
